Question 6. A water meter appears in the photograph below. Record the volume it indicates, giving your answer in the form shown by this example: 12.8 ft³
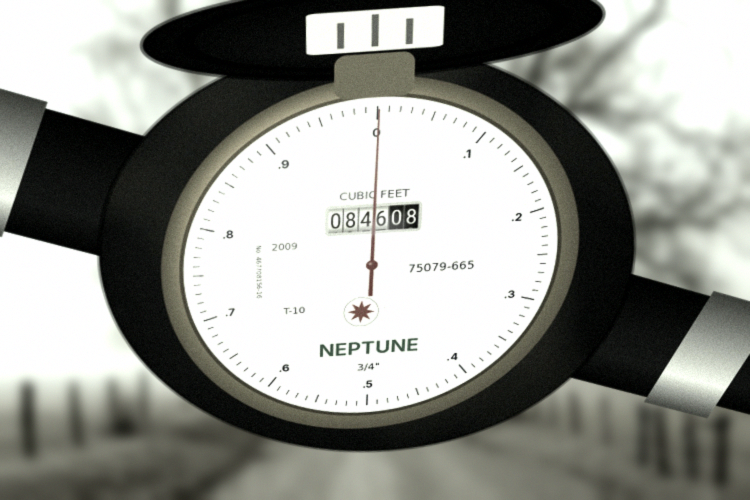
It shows 84608.00 ft³
